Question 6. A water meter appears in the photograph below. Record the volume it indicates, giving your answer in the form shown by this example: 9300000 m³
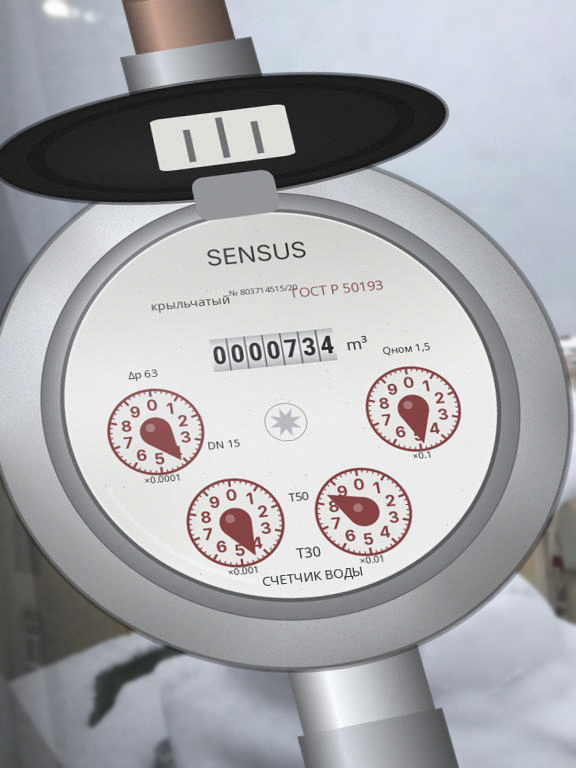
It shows 734.4844 m³
